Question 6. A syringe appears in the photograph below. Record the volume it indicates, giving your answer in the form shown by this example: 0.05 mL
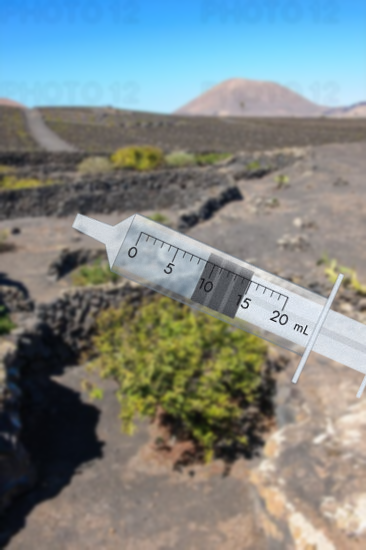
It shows 9 mL
